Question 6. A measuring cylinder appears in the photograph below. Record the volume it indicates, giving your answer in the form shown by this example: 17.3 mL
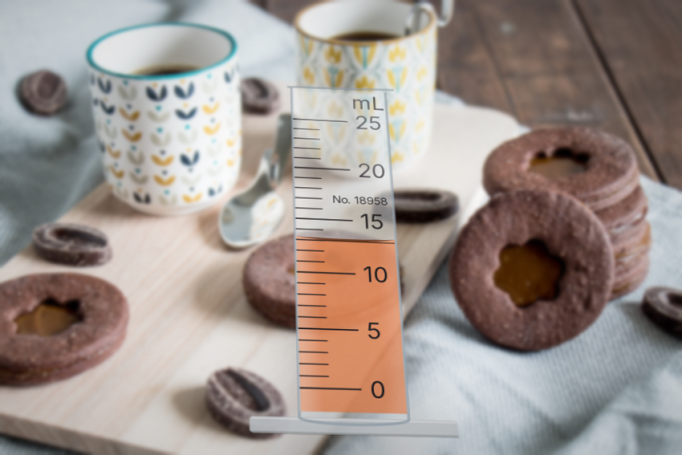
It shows 13 mL
